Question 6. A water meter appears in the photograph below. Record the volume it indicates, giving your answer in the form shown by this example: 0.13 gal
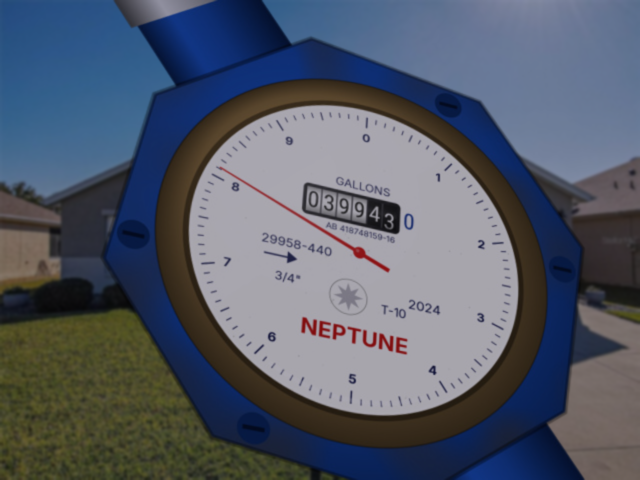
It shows 399428.1 gal
